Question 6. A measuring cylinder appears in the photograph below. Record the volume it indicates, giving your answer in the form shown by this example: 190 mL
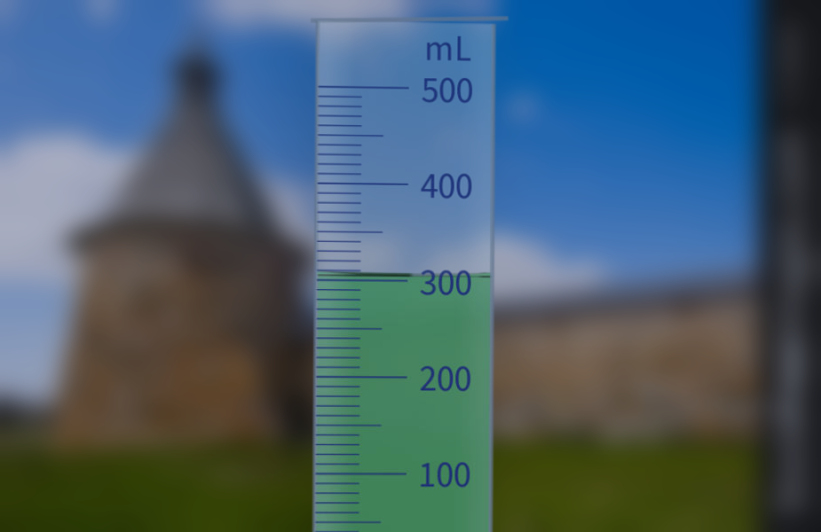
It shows 305 mL
